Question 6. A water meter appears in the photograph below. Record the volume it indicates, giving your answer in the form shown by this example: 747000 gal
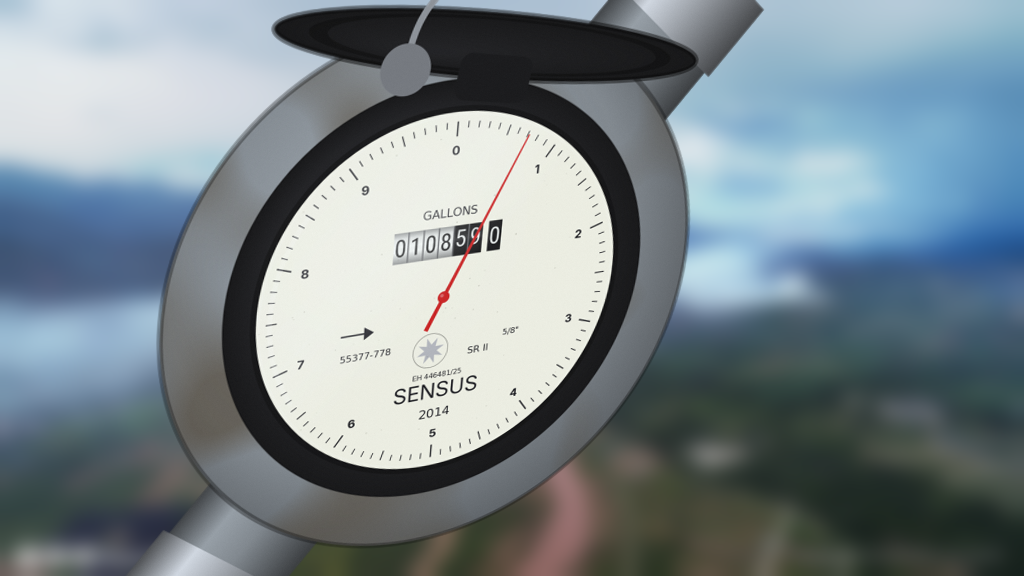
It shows 108590.7 gal
